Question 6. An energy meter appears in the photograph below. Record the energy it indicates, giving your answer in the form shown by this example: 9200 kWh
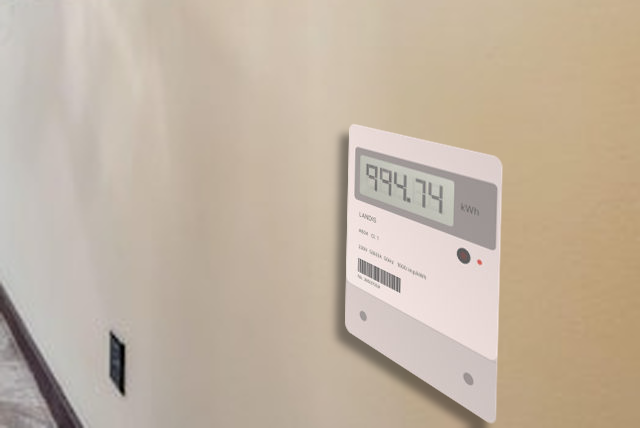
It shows 994.74 kWh
